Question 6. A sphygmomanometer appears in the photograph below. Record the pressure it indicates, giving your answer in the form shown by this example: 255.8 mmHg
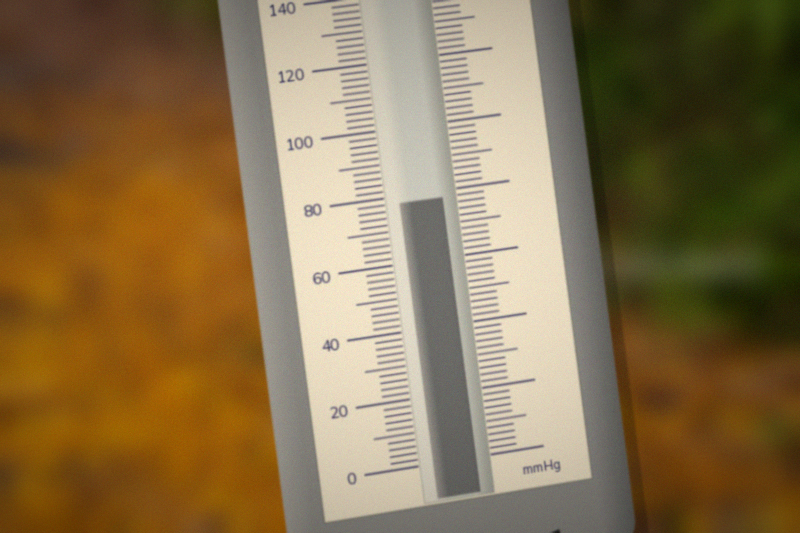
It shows 78 mmHg
